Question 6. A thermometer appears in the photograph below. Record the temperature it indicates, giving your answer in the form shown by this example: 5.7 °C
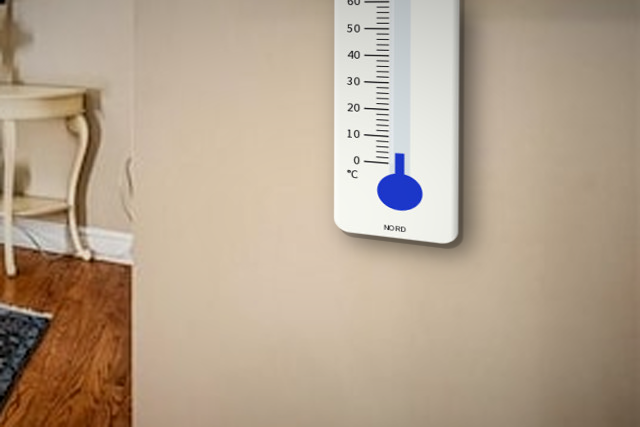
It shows 4 °C
